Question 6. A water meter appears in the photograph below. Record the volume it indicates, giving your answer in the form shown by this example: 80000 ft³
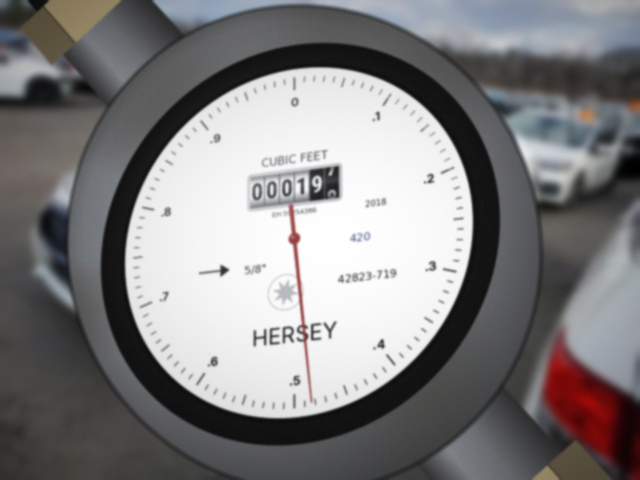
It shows 197.48 ft³
